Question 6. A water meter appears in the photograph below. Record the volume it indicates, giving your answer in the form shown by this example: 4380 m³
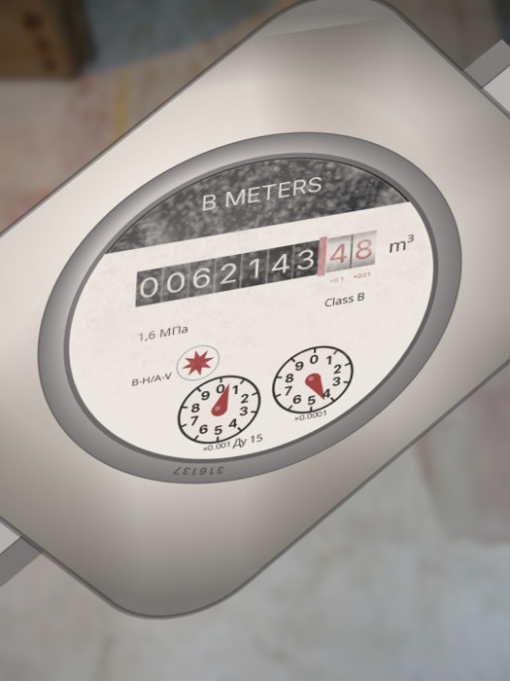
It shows 62143.4804 m³
